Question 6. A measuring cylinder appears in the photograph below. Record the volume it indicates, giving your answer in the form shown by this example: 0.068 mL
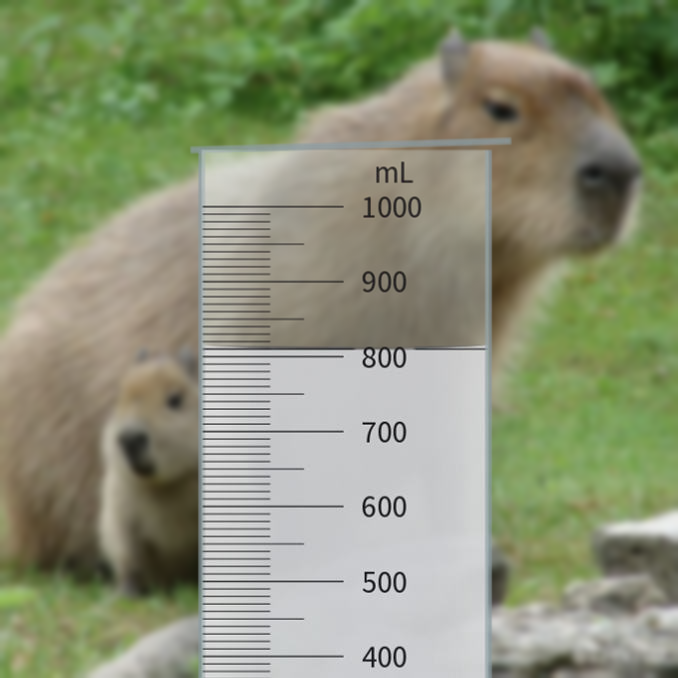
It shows 810 mL
